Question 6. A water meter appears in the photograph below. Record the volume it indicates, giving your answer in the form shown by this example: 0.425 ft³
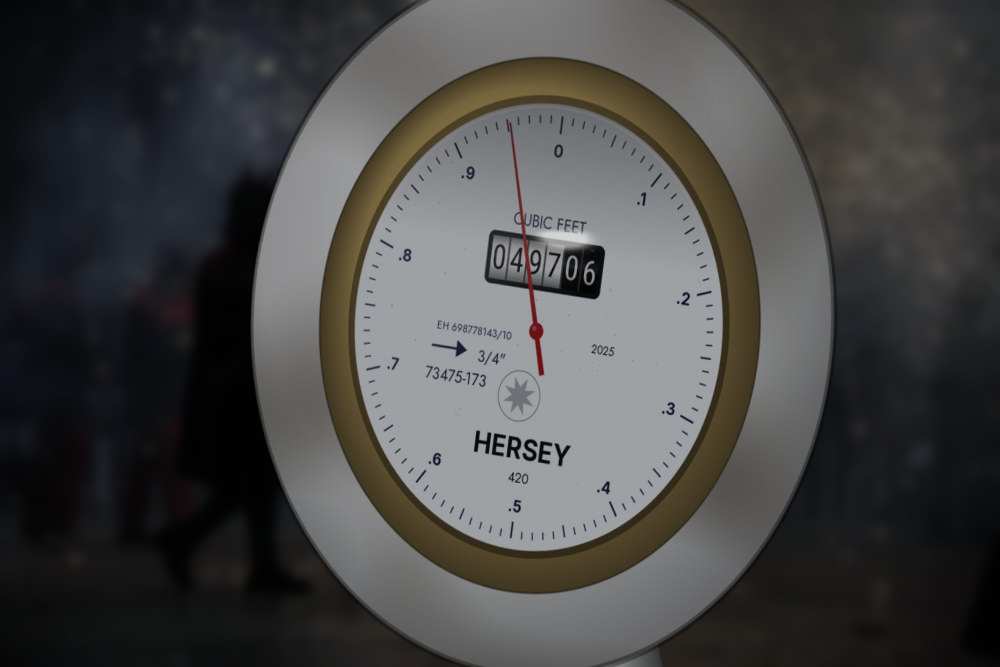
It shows 49705.95 ft³
